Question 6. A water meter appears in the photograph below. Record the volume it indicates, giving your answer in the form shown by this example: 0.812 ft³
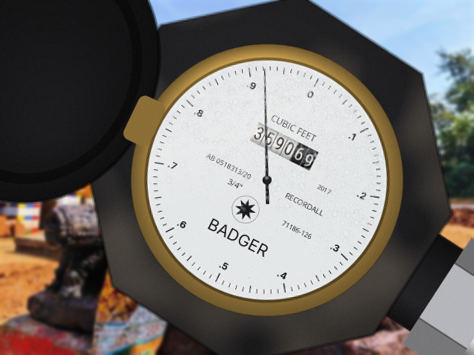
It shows 359068.92 ft³
